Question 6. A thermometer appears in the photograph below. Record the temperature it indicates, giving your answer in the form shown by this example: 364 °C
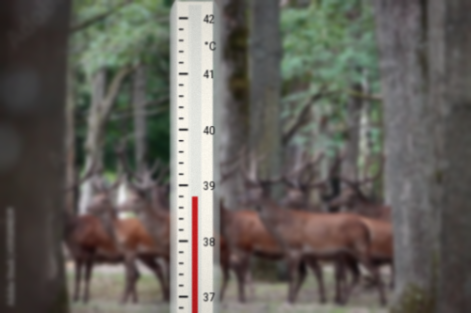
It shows 38.8 °C
